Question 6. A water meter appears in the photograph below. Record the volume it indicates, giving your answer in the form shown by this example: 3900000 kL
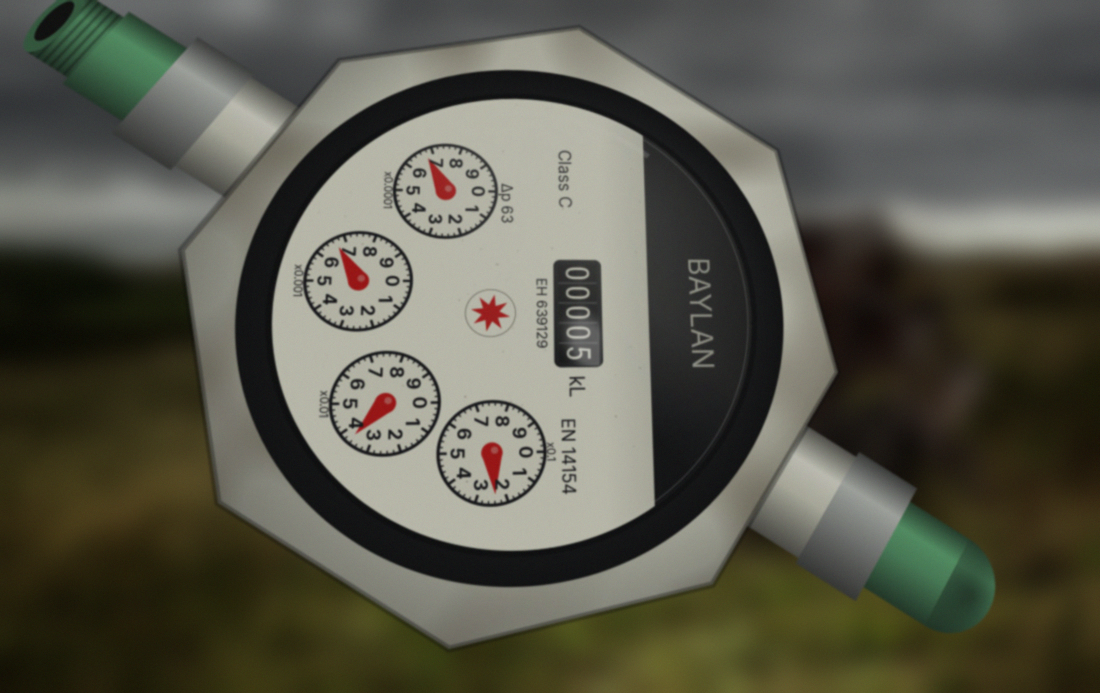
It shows 5.2366 kL
